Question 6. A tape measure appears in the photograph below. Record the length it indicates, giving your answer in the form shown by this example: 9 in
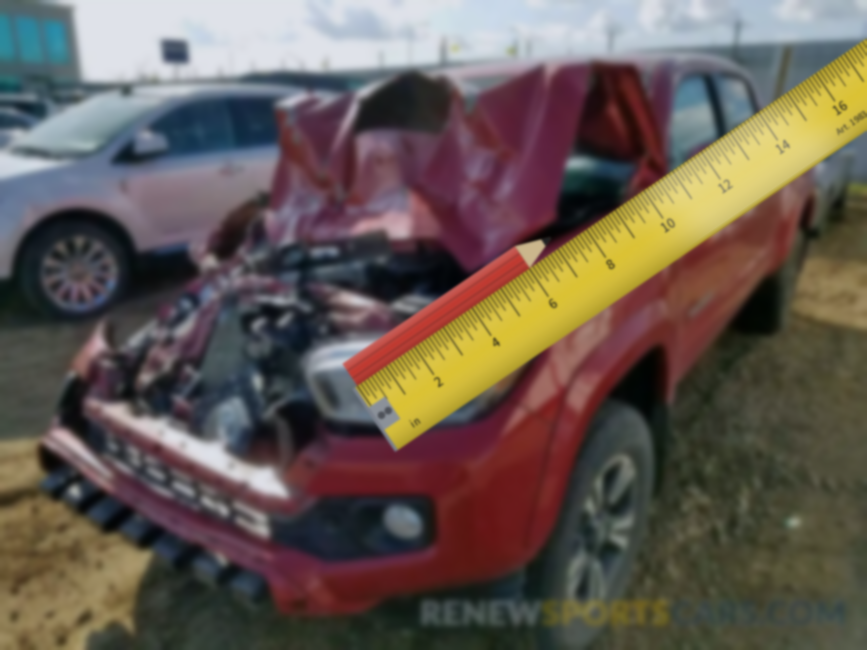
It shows 7 in
